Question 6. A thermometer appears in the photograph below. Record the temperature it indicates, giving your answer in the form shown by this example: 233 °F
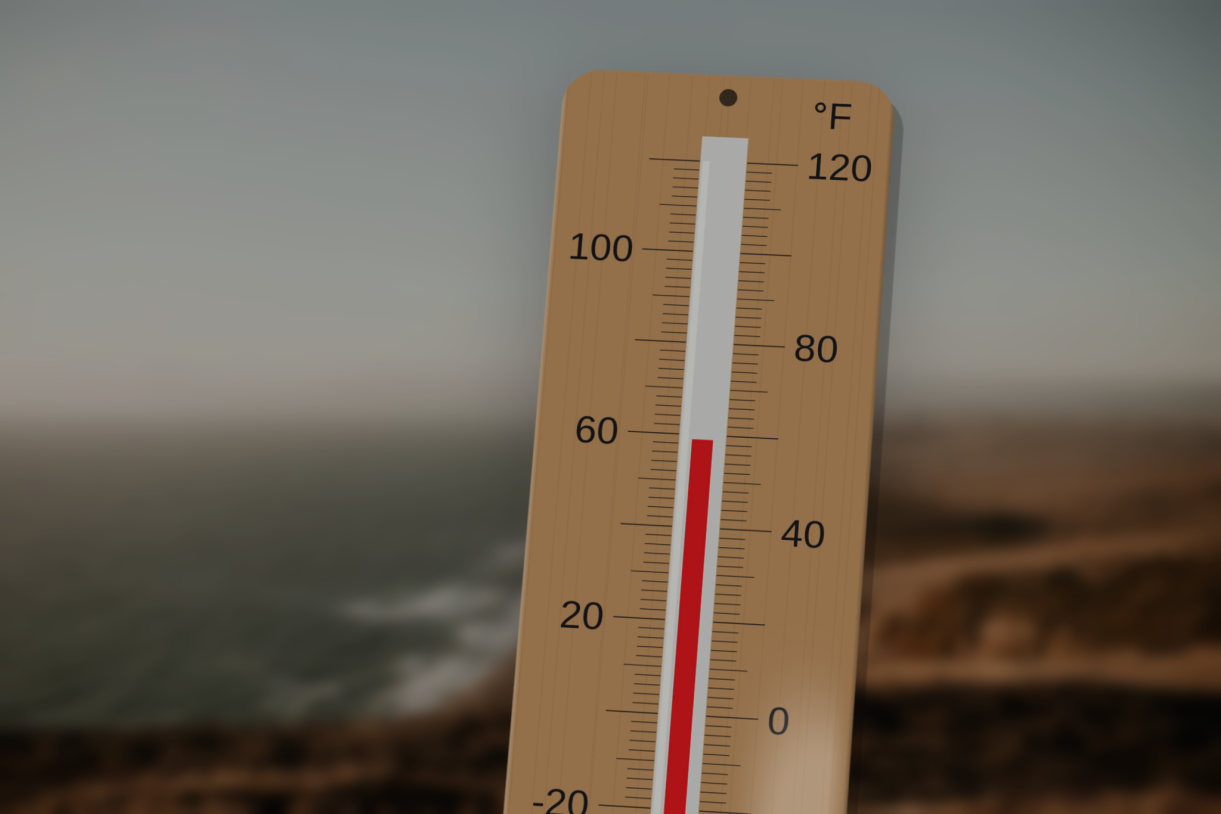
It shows 59 °F
